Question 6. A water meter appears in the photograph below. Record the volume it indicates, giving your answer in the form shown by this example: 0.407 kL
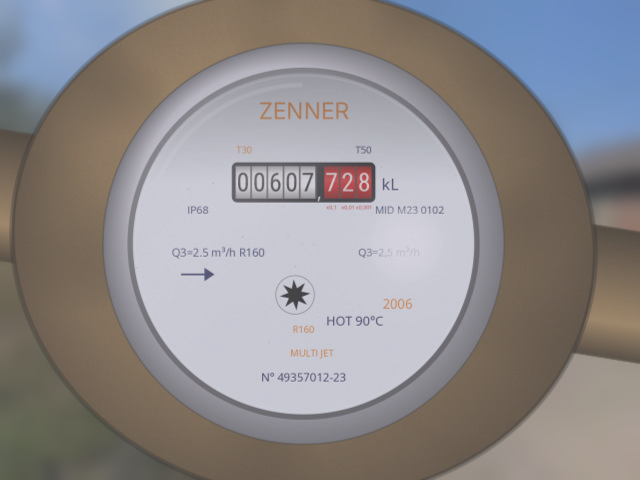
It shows 607.728 kL
